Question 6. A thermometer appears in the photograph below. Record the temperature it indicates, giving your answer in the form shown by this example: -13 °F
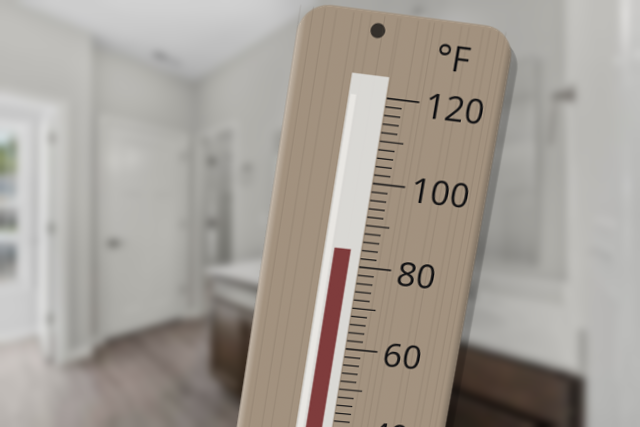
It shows 84 °F
